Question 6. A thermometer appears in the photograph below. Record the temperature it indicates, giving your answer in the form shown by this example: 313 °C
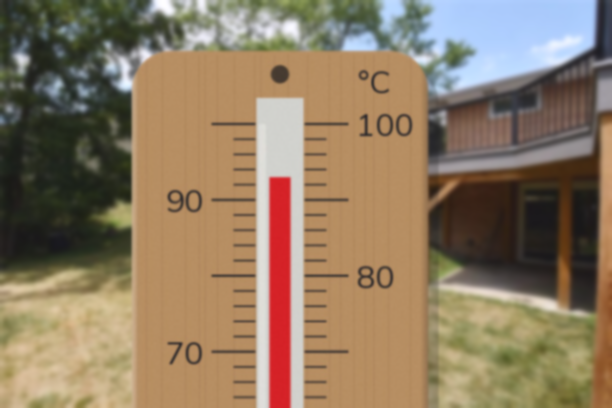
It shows 93 °C
